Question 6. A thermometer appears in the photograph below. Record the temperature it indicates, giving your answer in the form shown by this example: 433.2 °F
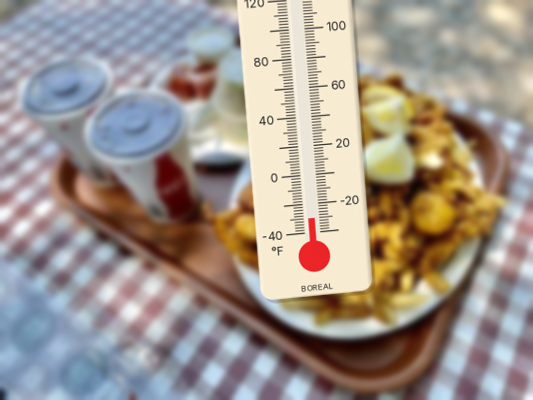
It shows -30 °F
